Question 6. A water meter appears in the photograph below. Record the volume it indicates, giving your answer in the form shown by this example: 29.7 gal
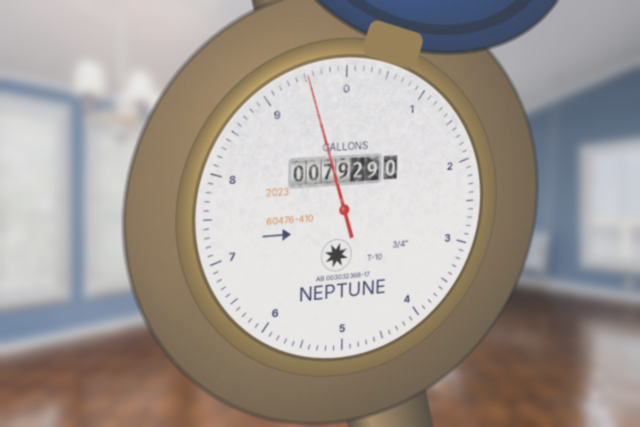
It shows 79289.5 gal
